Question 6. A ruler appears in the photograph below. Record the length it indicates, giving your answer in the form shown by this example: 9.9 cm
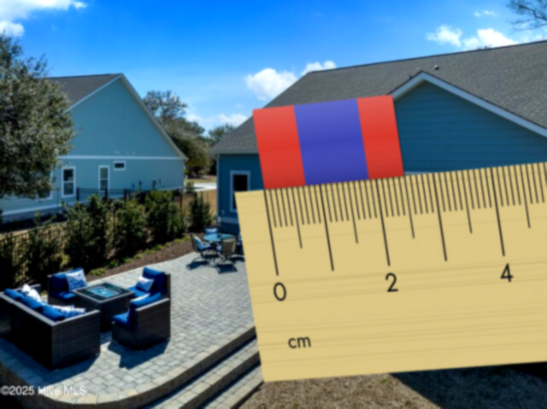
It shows 2.5 cm
